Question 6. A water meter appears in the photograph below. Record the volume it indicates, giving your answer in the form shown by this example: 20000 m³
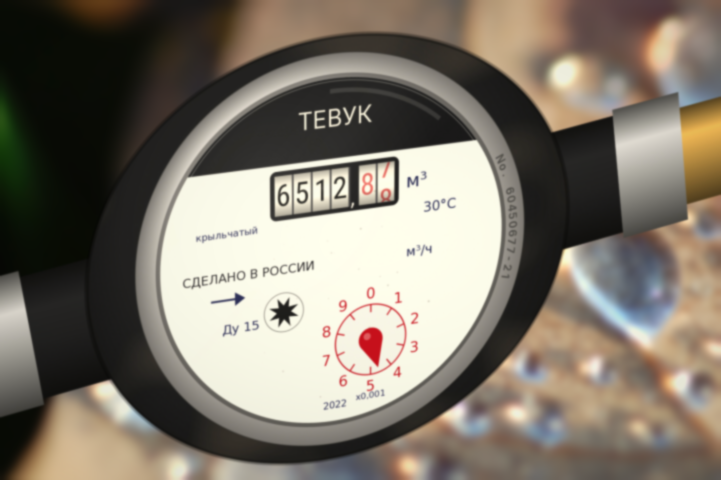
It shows 6512.874 m³
